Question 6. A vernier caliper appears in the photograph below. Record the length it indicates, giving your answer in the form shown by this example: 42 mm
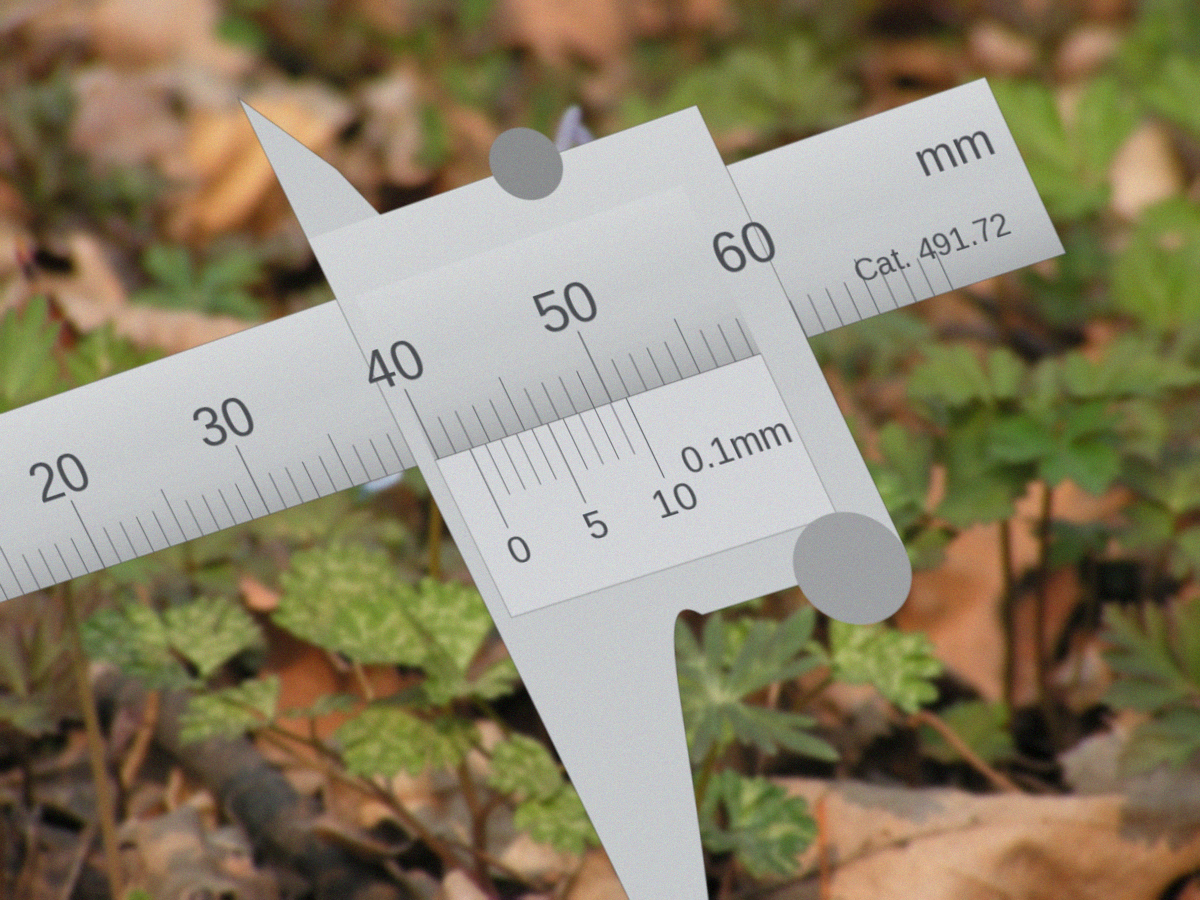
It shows 41.8 mm
